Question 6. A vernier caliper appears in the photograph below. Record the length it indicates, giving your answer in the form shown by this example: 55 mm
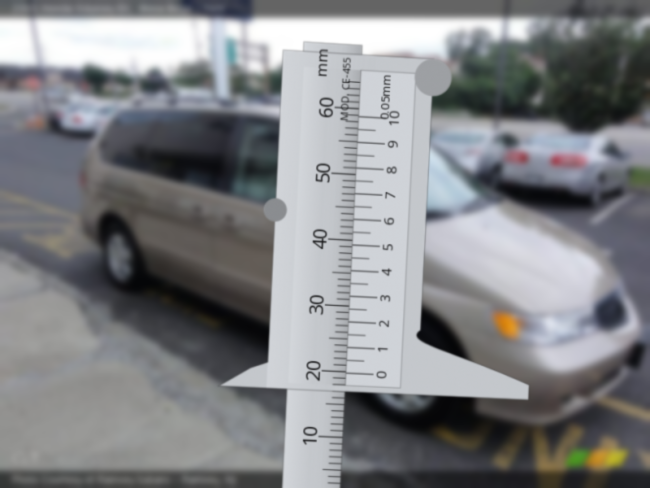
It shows 19.8 mm
